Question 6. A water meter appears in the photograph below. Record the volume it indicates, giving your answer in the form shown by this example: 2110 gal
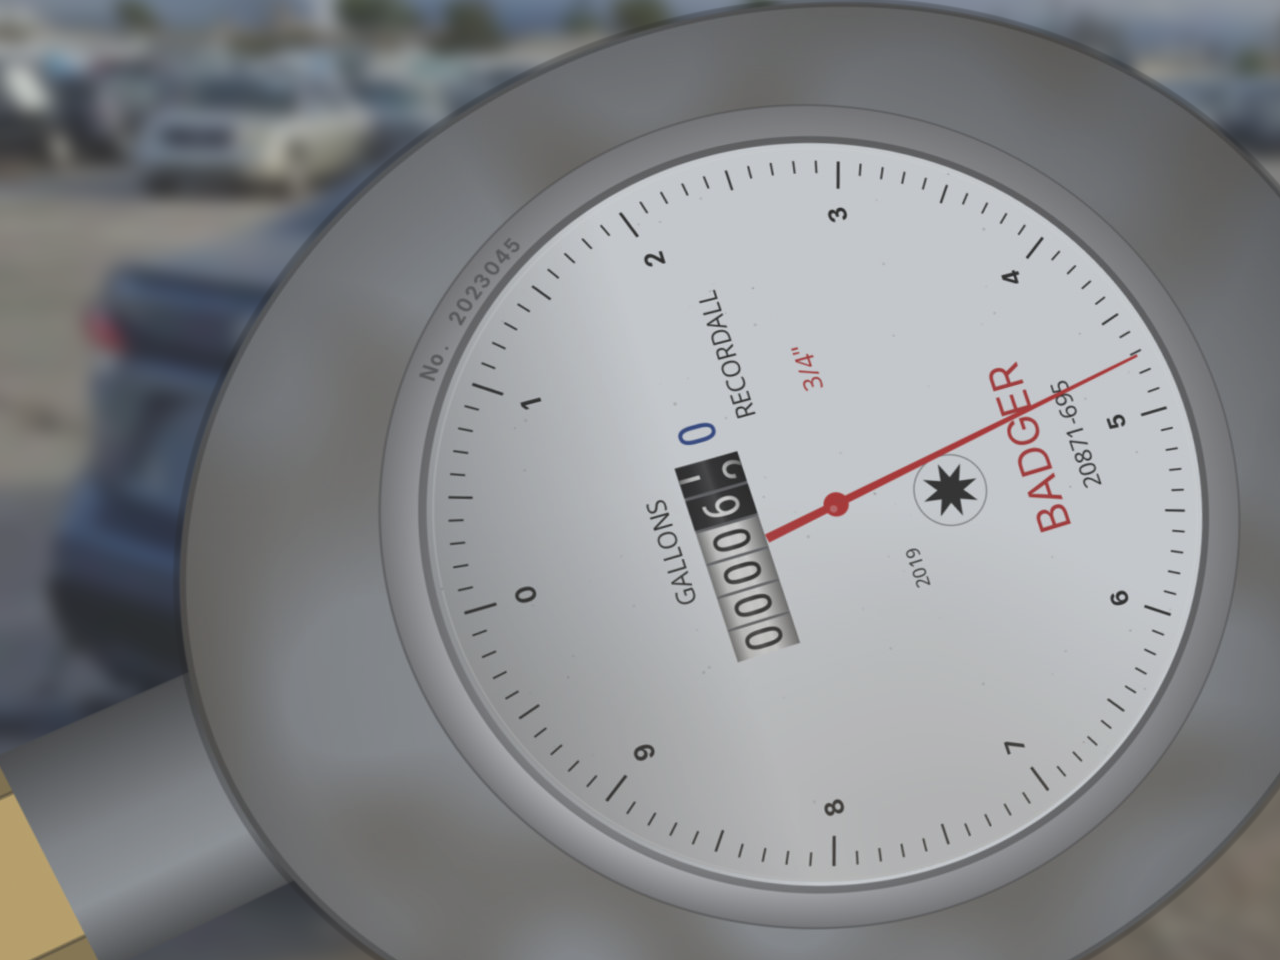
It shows 614.7 gal
